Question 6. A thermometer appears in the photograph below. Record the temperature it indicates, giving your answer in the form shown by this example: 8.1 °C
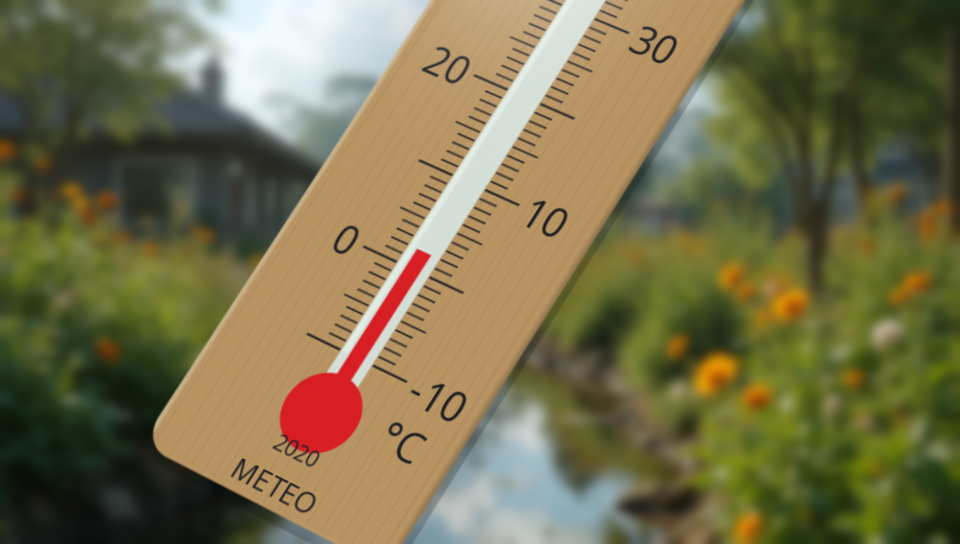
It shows 2 °C
